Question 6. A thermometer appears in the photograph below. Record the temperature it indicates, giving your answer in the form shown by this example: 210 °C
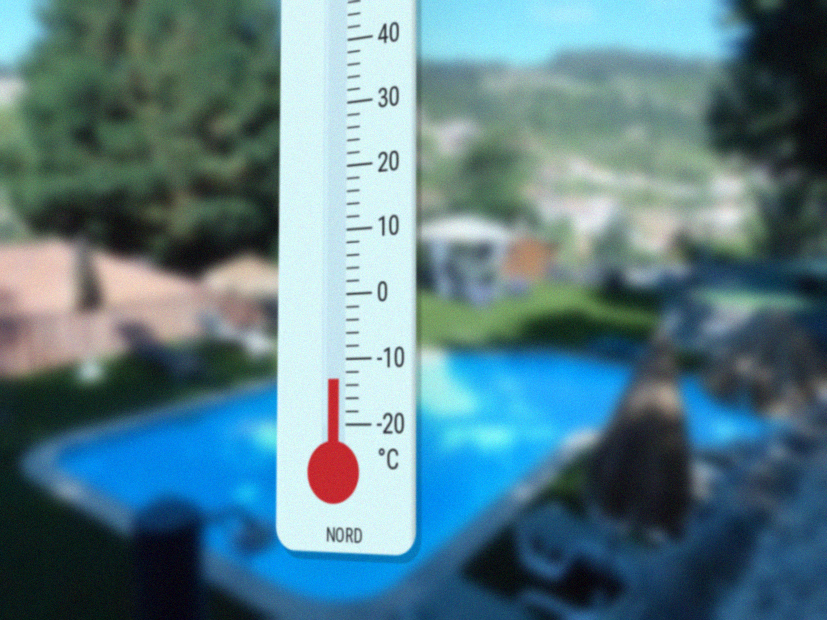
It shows -13 °C
